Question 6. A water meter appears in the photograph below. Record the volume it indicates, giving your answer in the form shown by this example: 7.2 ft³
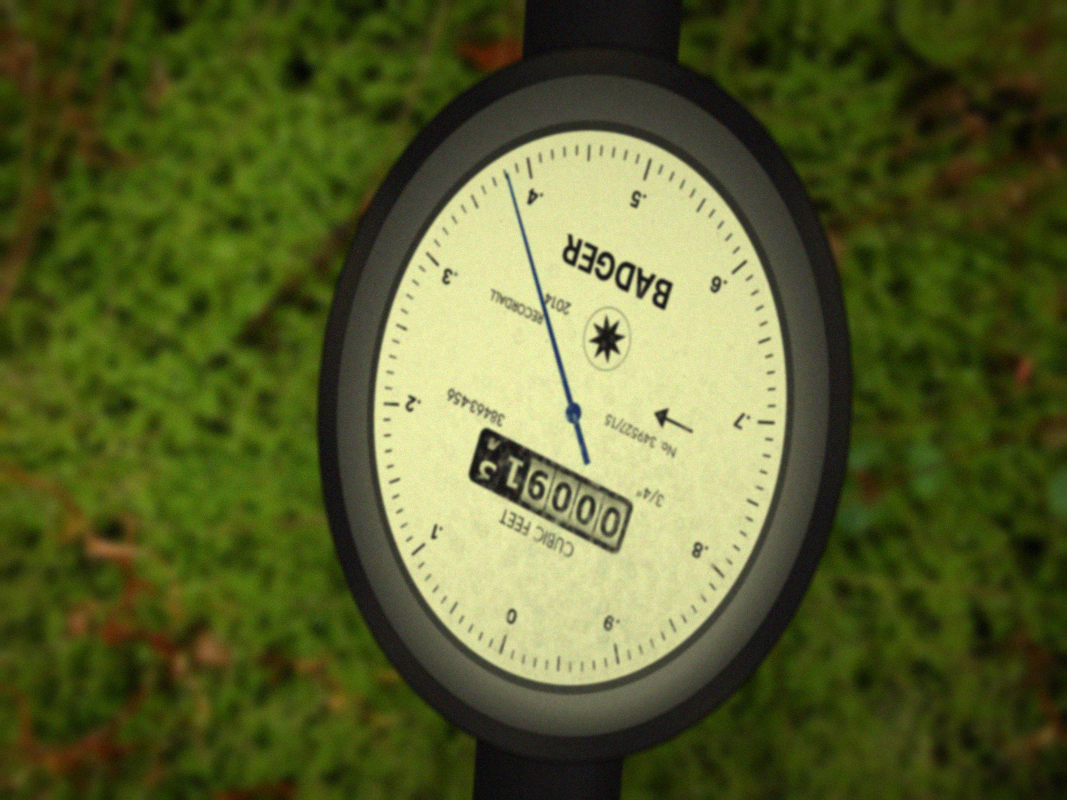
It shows 913.38 ft³
